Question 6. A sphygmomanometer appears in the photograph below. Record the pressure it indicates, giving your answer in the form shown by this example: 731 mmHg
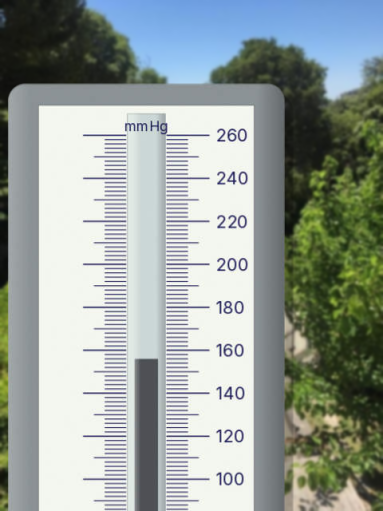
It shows 156 mmHg
